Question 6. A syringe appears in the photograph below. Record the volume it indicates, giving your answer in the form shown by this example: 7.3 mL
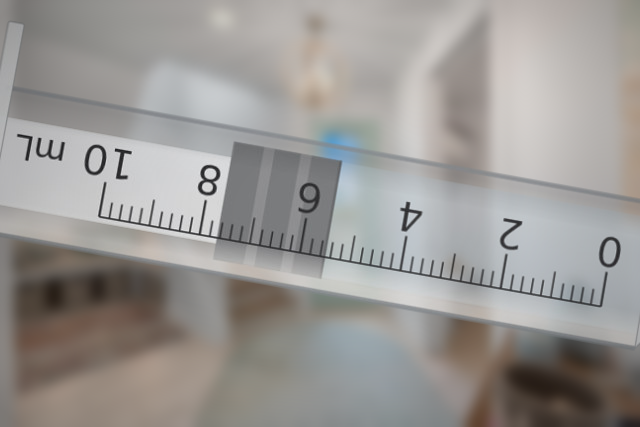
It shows 5.5 mL
